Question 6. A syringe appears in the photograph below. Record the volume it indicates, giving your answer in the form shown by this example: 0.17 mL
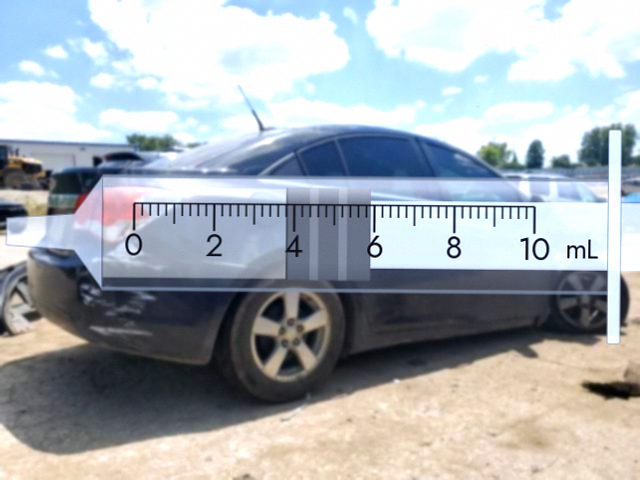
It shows 3.8 mL
